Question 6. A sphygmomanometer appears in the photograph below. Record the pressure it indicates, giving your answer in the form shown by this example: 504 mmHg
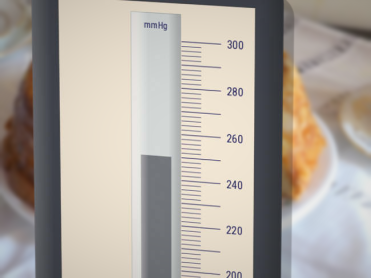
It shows 250 mmHg
